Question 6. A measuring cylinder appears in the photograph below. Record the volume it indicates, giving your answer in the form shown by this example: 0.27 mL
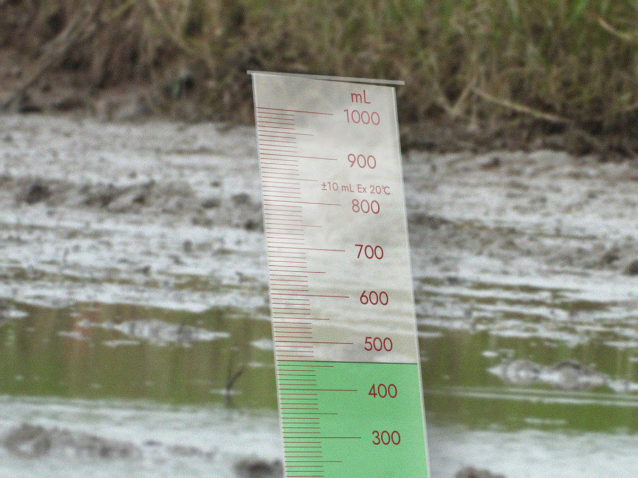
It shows 460 mL
